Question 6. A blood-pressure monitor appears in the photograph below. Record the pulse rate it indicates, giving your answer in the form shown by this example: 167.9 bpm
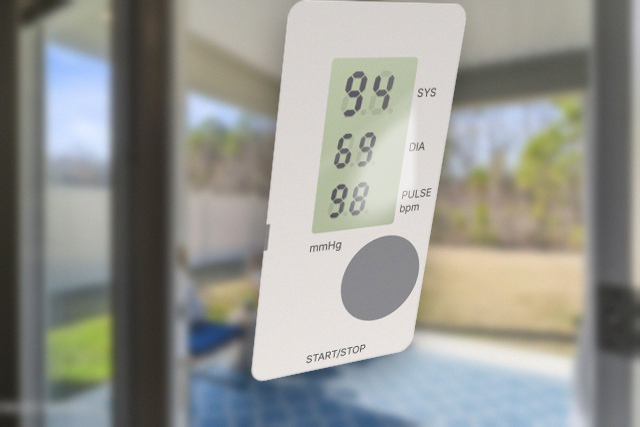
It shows 98 bpm
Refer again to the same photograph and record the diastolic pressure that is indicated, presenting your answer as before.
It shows 69 mmHg
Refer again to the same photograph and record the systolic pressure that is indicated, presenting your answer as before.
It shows 94 mmHg
